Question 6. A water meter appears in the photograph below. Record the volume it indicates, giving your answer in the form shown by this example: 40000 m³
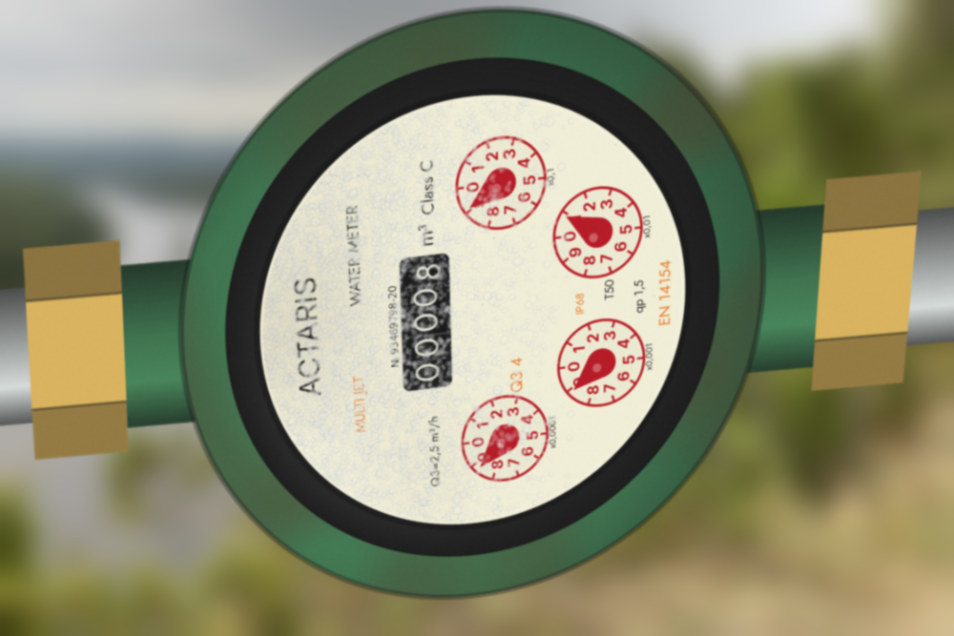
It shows 7.9088 m³
